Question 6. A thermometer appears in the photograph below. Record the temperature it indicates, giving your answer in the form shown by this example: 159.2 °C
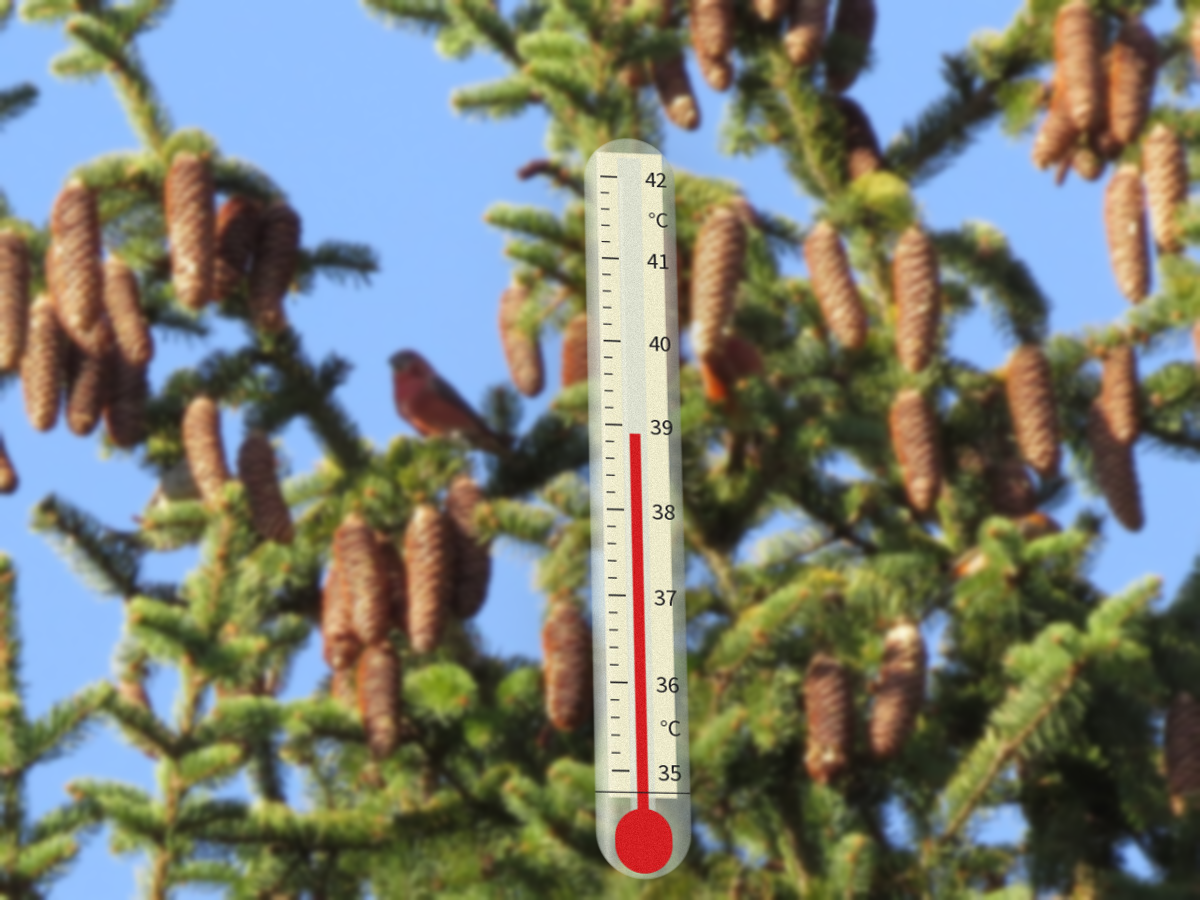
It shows 38.9 °C
